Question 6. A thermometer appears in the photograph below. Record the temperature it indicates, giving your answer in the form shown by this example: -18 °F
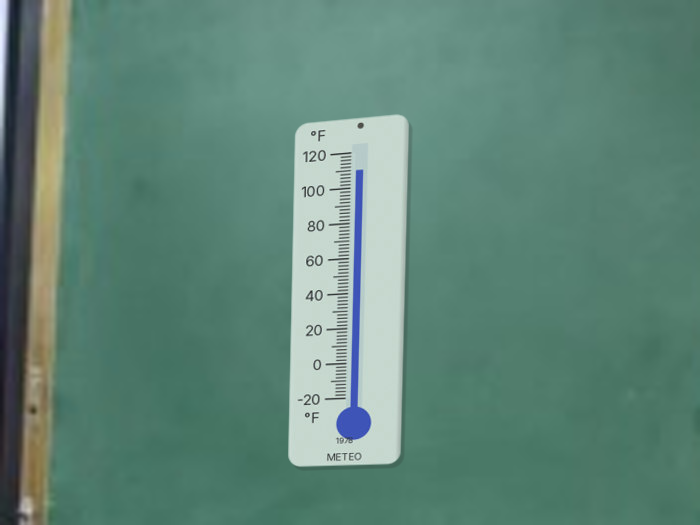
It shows 110 °F
